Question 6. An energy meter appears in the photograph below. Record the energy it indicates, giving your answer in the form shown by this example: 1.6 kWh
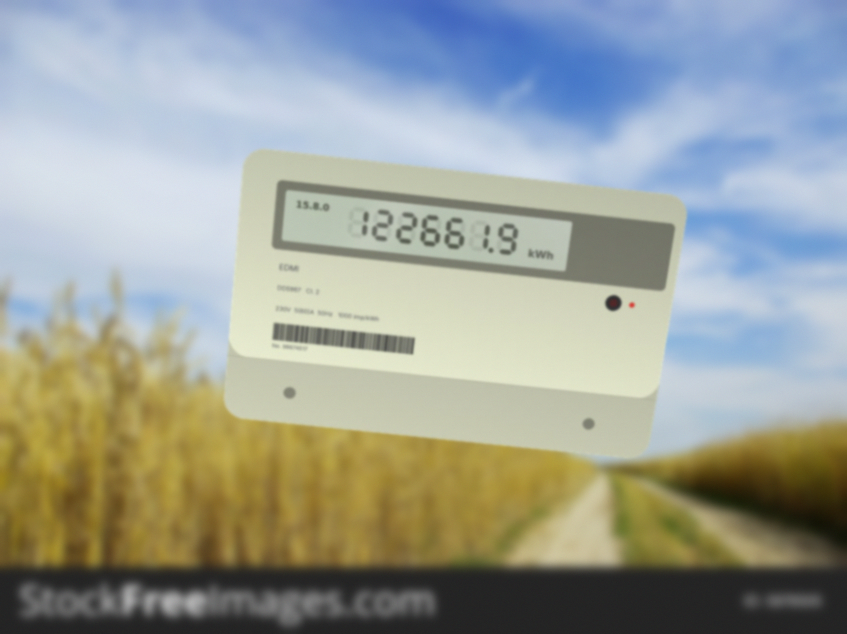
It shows 122661.9 kWh
